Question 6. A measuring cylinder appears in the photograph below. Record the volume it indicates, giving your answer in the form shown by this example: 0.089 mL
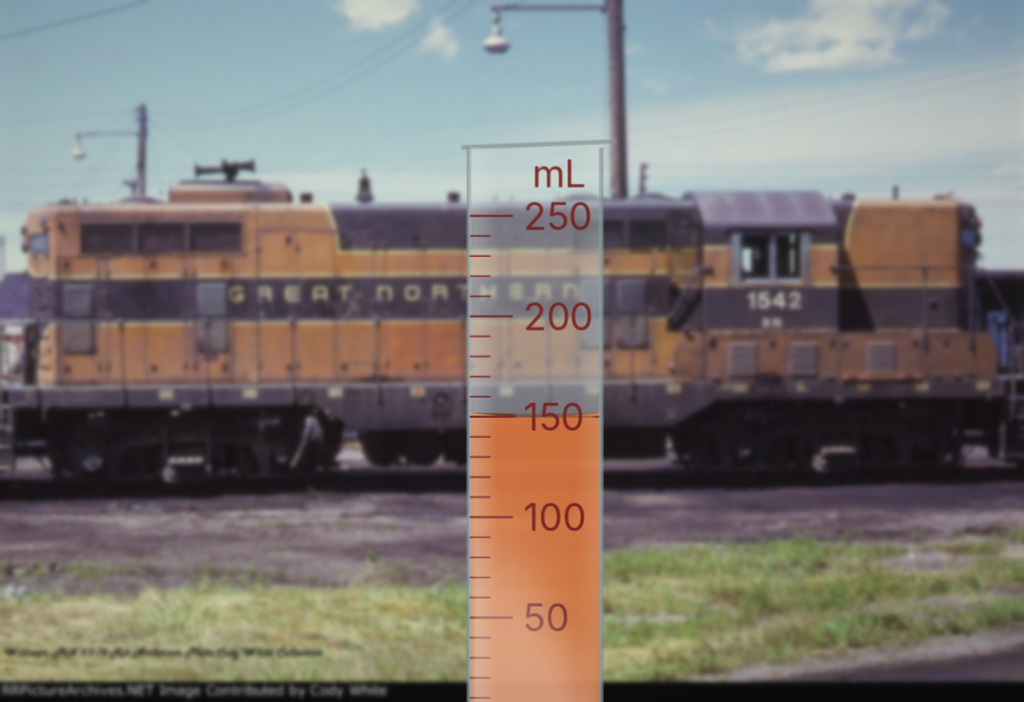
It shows 150 mL
